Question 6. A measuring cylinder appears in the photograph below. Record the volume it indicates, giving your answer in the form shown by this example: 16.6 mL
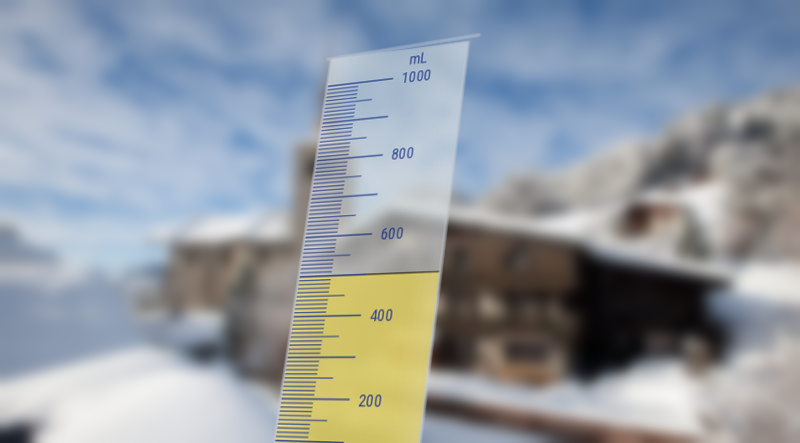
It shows 500 mL
